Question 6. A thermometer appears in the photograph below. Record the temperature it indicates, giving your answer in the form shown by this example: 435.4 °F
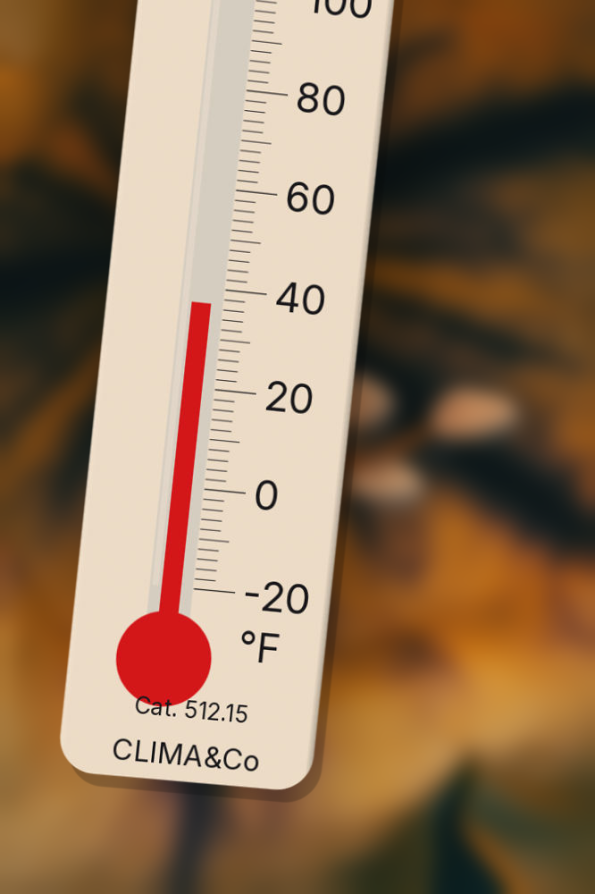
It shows 37 °F
